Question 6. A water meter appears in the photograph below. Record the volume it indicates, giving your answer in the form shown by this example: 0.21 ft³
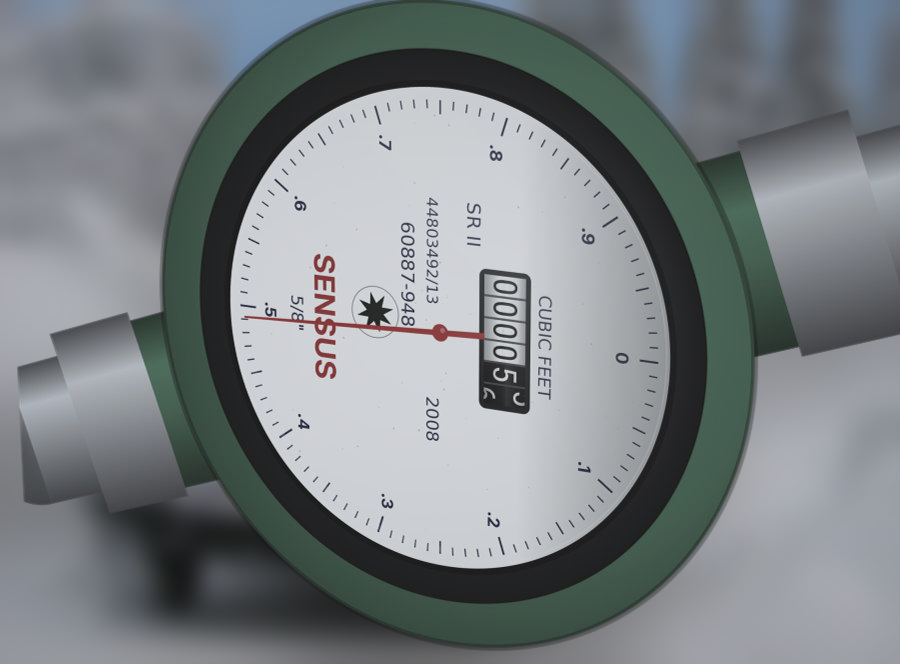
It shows 55.49 ft³
